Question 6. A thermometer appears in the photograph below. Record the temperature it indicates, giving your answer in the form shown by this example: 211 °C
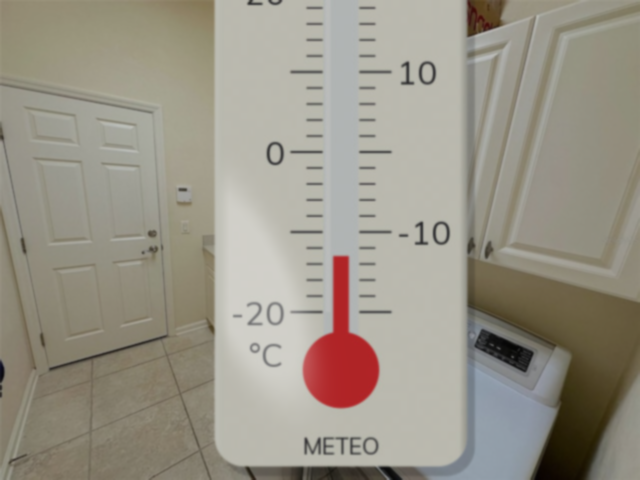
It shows -13 °C
